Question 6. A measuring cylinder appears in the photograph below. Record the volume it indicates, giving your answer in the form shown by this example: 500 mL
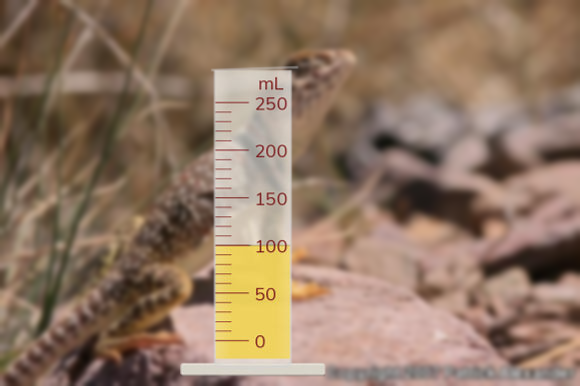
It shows 100 mL
